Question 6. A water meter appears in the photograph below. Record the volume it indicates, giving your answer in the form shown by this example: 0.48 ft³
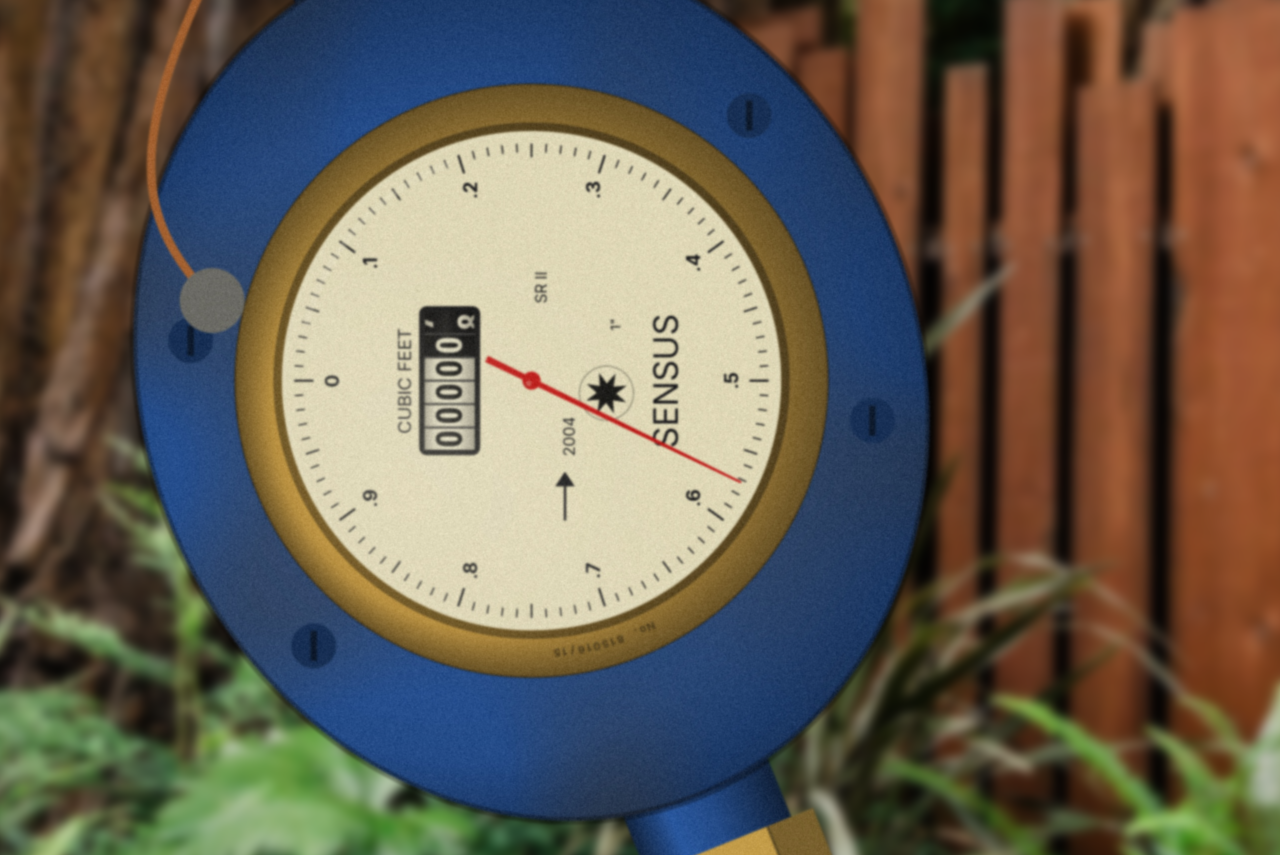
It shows 7.57 ft³
